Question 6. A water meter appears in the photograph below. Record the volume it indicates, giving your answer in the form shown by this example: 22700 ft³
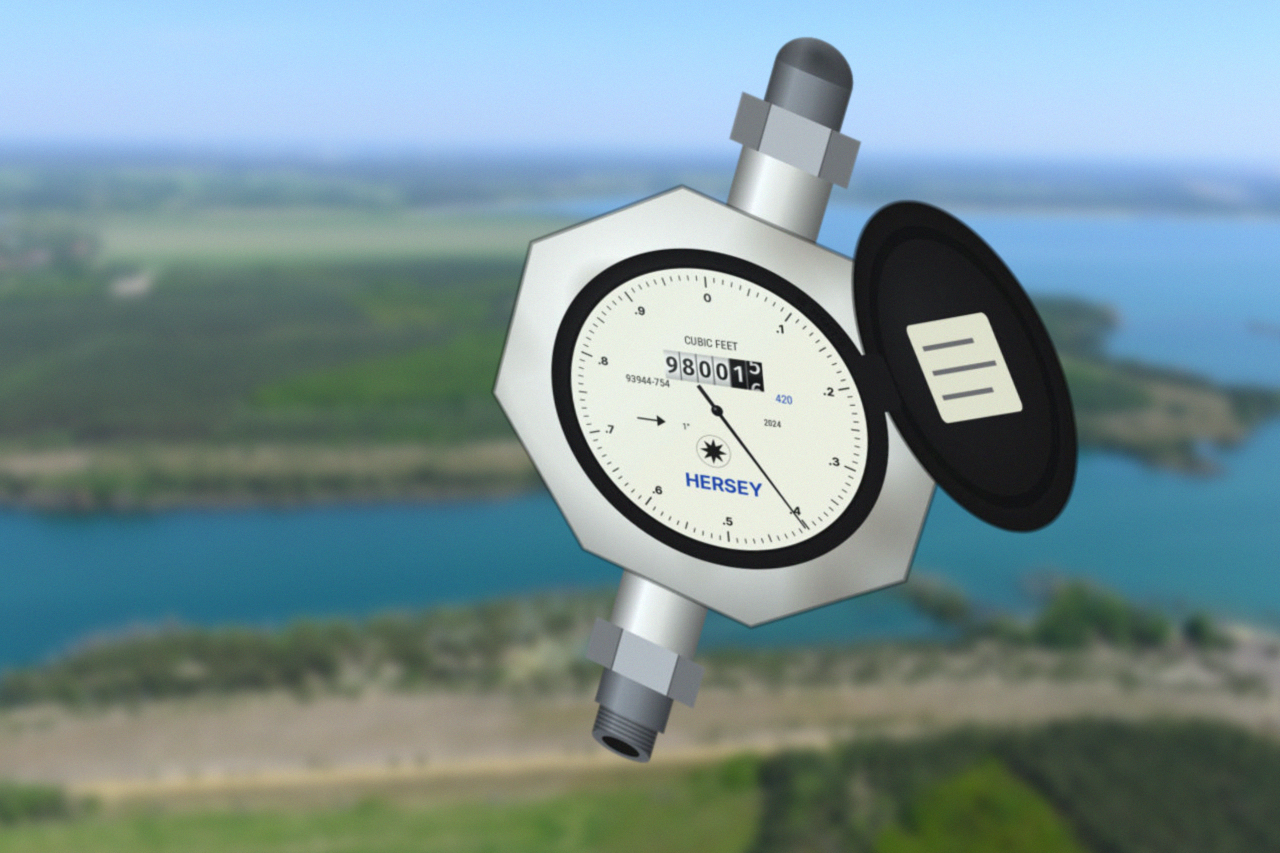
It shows 980015.40 ft³
